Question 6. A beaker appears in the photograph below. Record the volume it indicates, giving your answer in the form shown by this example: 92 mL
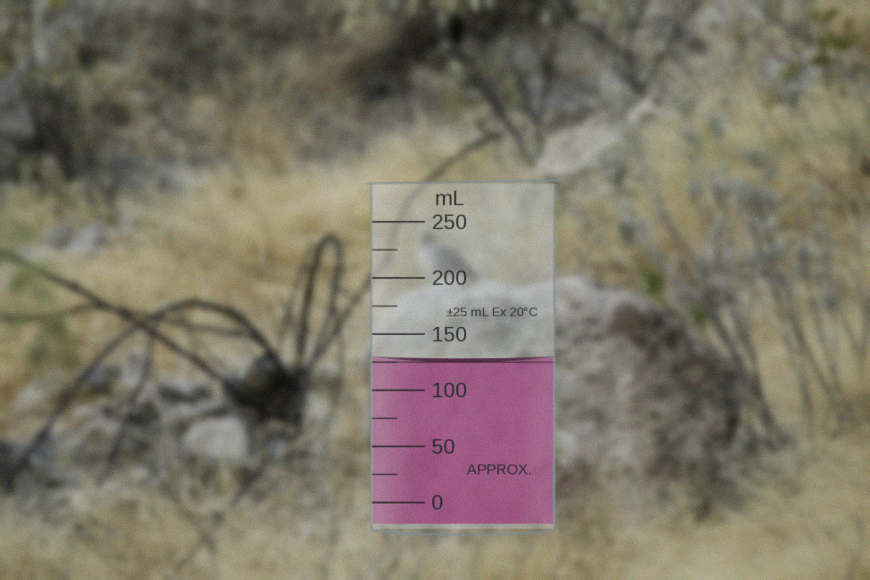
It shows 125 mL
